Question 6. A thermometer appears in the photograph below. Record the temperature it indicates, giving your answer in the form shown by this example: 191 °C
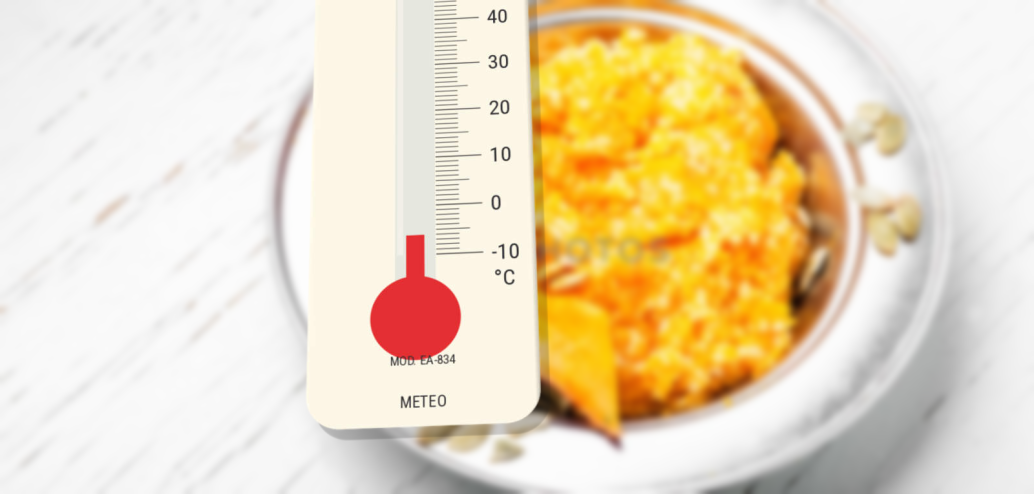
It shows -6 °C
